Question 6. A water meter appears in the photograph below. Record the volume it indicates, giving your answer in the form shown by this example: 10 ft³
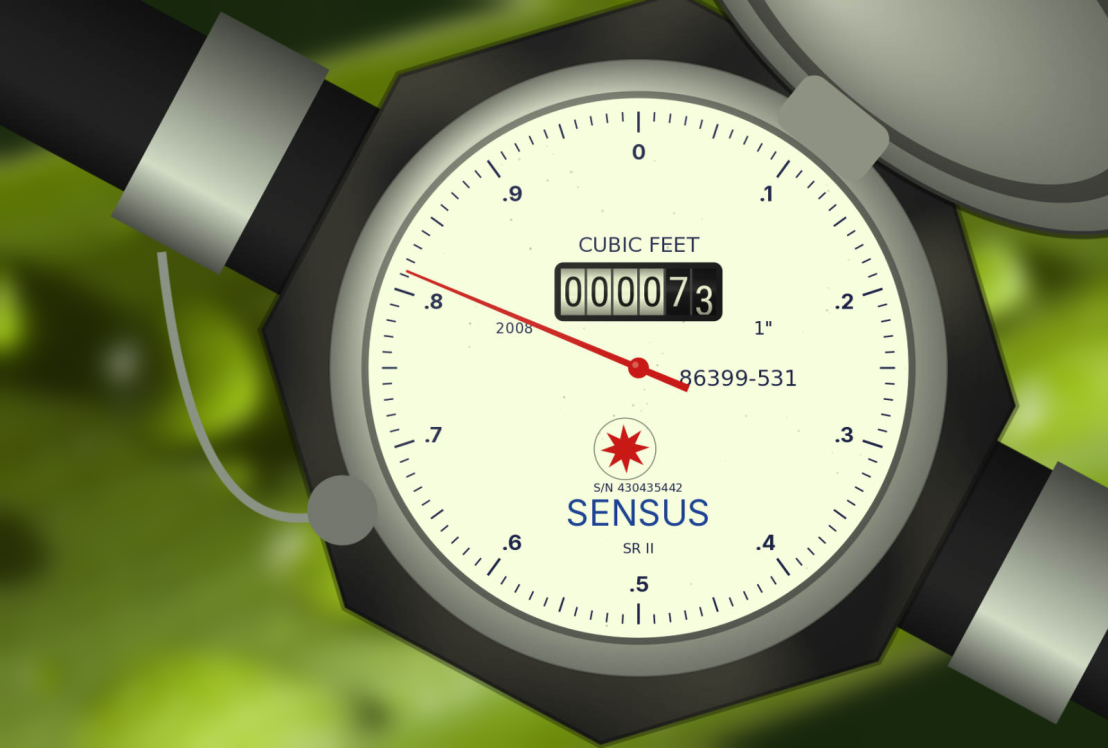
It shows 72.81 ft³
